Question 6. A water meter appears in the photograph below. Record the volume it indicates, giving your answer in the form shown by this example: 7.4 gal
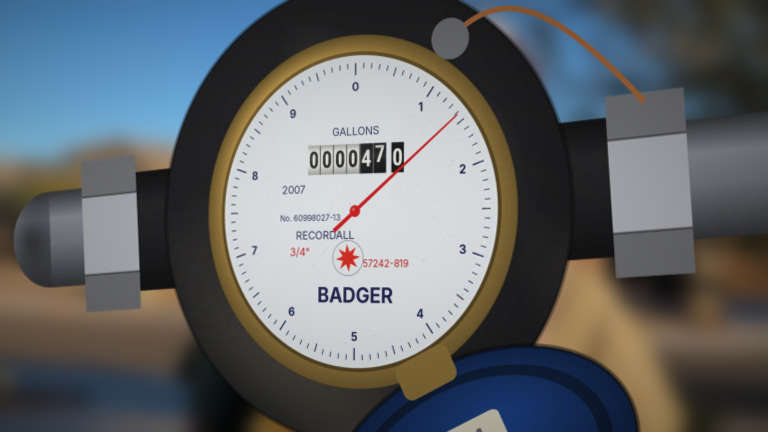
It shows 471.4 gal
